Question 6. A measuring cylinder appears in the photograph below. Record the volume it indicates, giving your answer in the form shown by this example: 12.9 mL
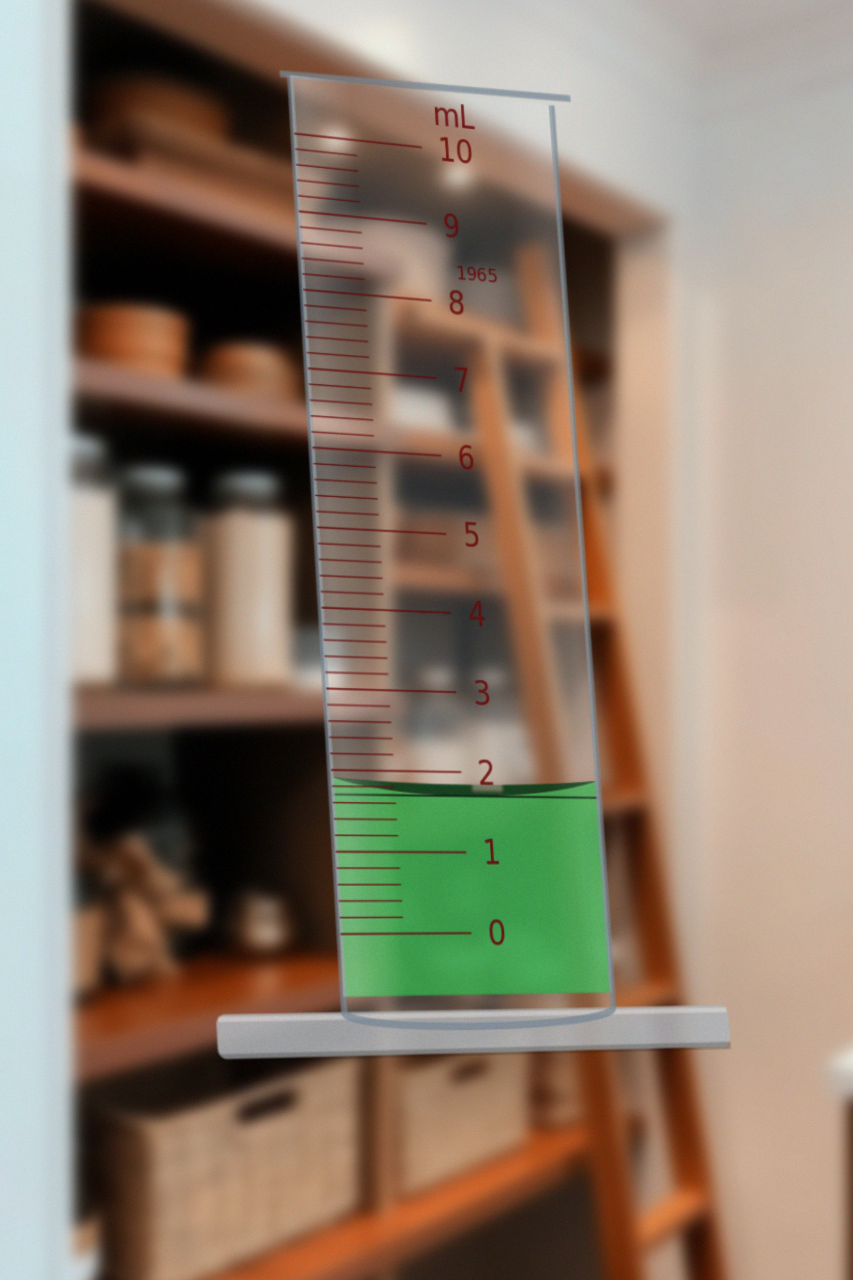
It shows 1.7 mL
